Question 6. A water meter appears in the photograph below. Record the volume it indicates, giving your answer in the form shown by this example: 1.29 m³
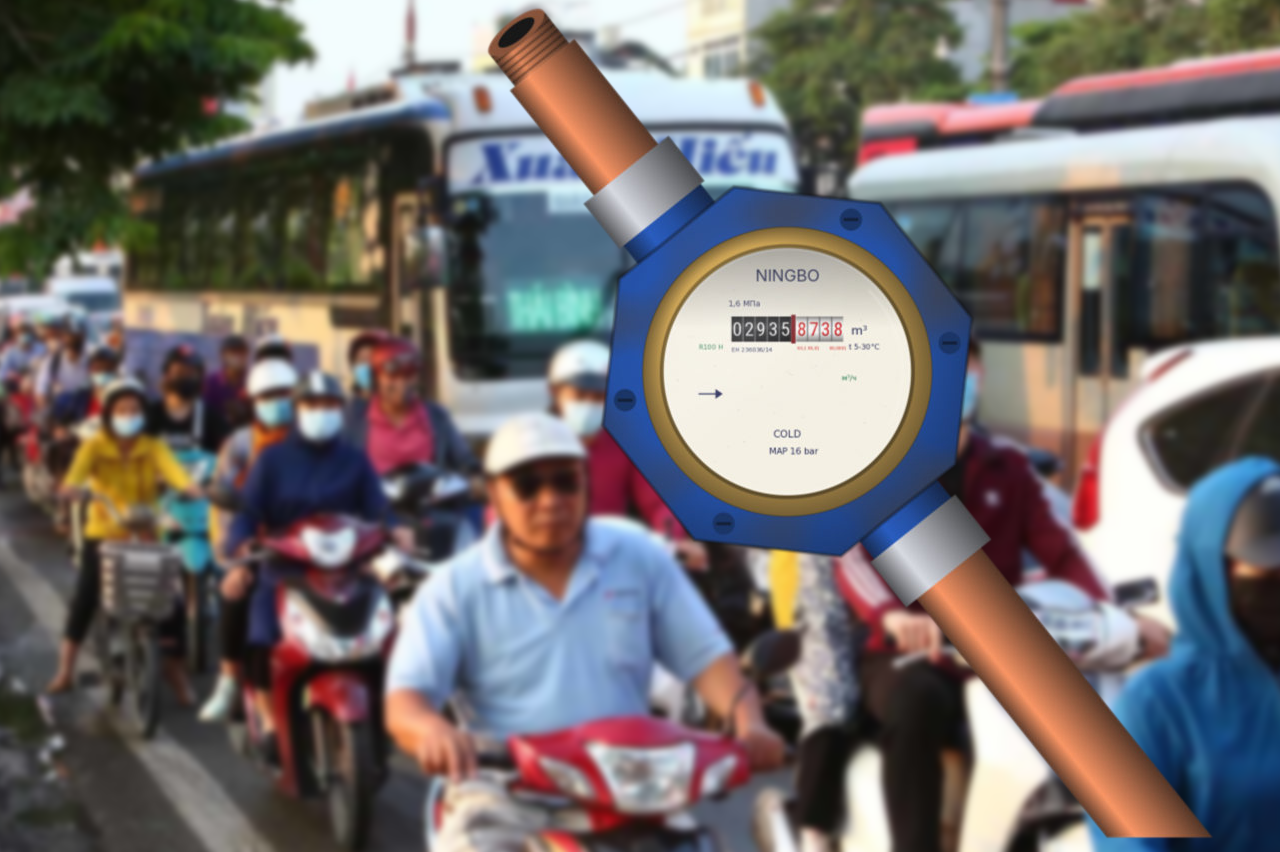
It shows 2935.8738 m³
